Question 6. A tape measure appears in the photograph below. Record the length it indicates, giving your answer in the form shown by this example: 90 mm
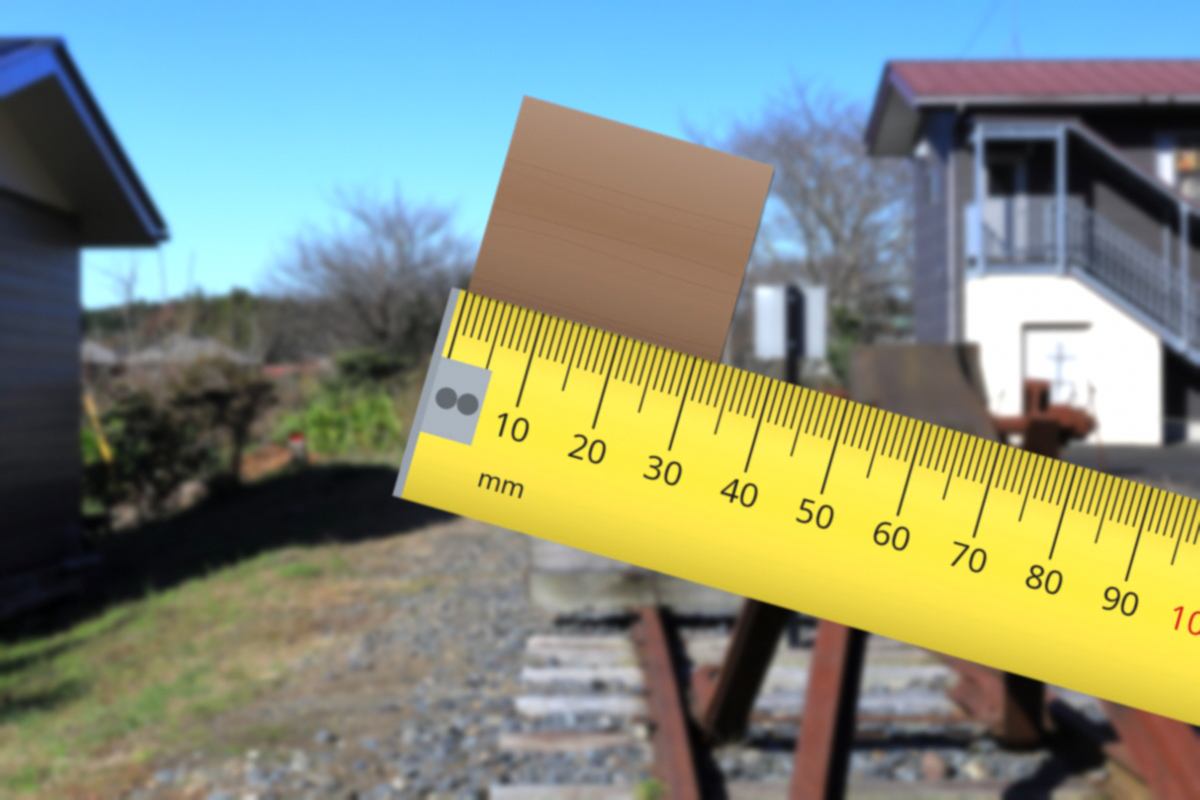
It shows 33 mm
